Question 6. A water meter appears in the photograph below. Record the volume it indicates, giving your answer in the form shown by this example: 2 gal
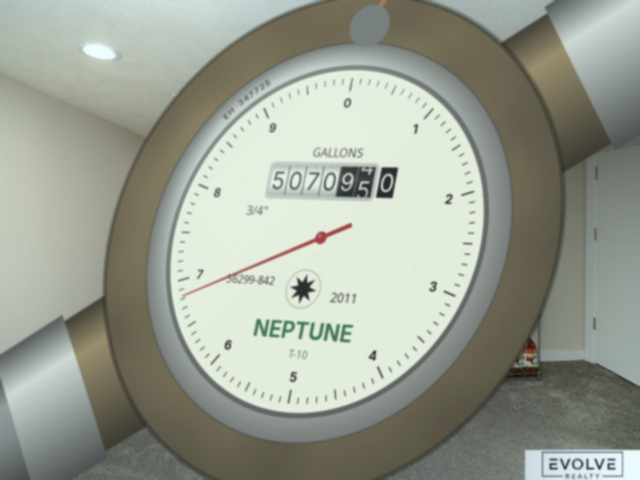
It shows 5070946.8 gal
